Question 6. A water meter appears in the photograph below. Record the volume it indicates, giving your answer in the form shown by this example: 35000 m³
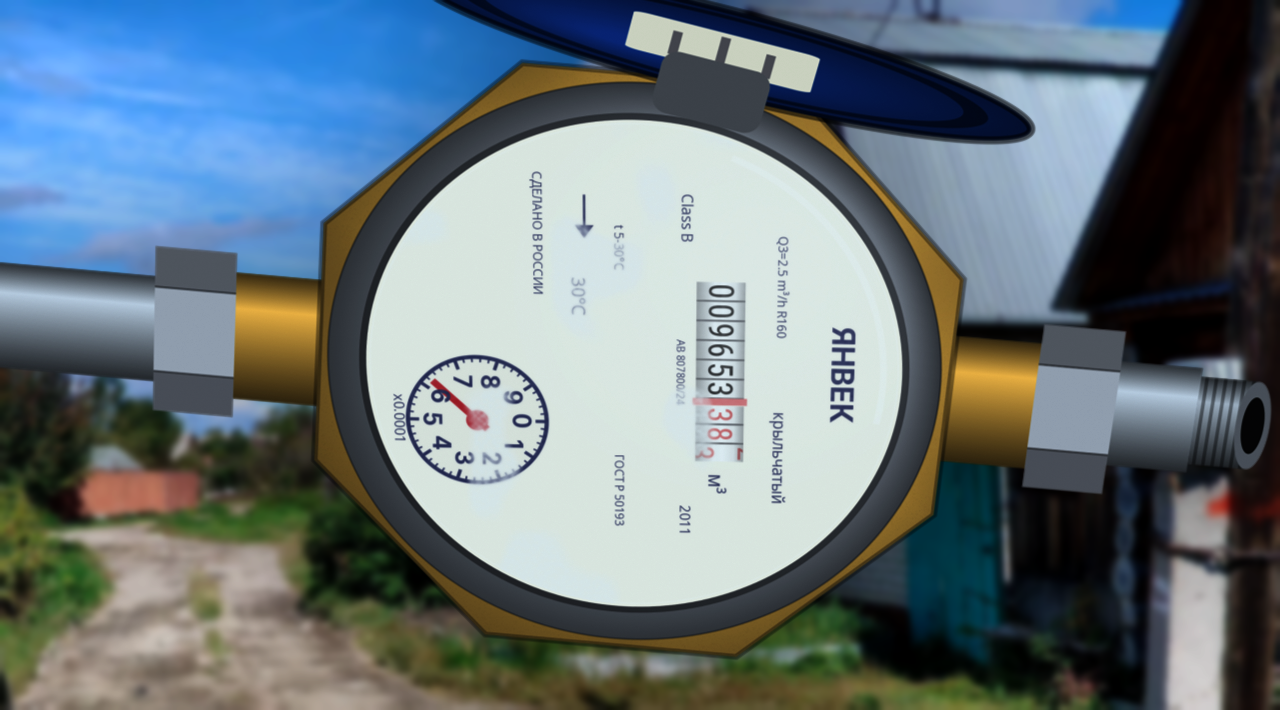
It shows 9653.3826 m³
